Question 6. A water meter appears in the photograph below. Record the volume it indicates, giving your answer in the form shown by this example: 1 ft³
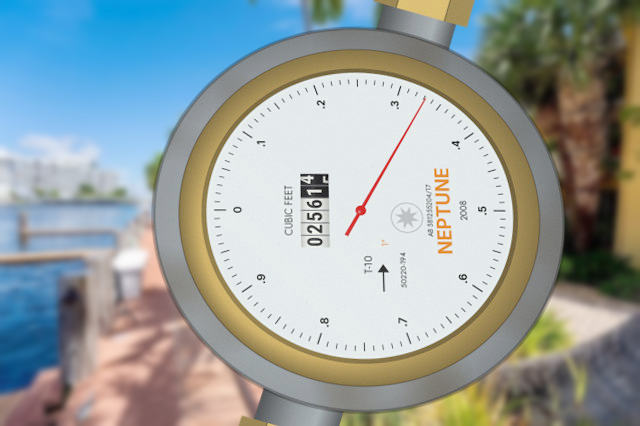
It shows 25614.33 ft³
